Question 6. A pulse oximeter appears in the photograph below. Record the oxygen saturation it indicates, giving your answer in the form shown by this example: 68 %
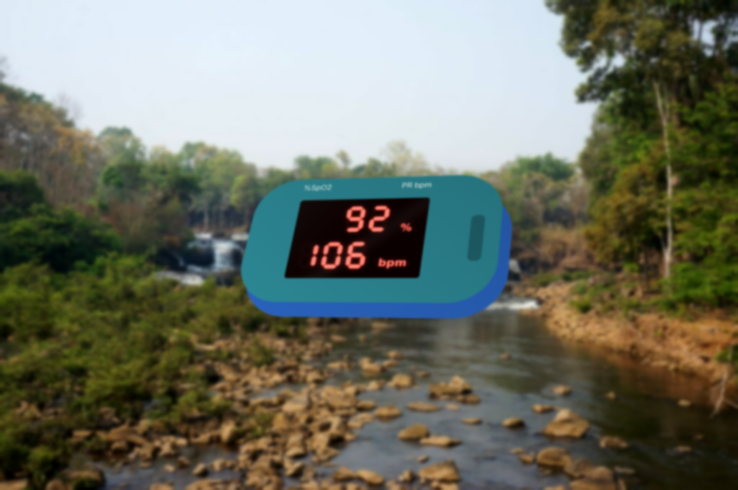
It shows 92 %
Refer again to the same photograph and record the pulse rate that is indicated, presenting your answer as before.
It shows 106 bpm
